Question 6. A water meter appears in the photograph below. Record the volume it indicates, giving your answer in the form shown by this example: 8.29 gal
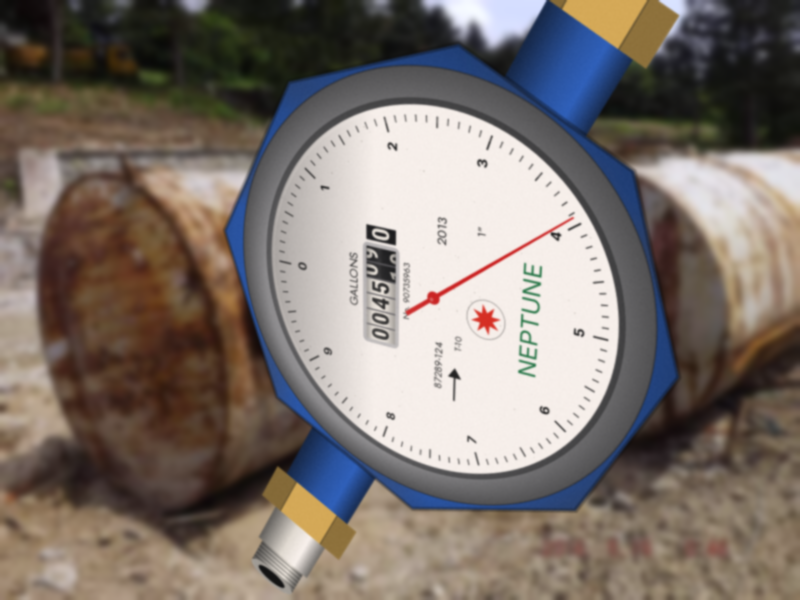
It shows 45093.9 gal
